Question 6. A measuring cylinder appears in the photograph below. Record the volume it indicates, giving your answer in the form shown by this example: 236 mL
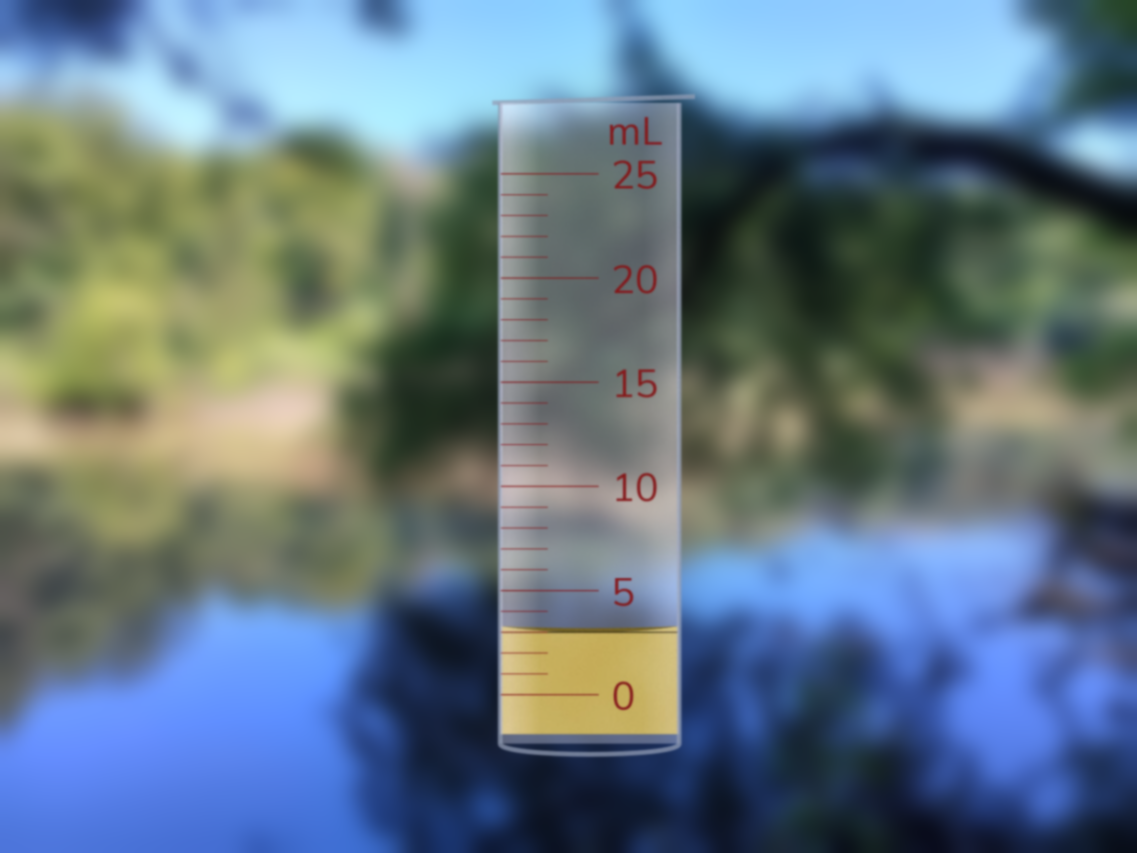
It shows 3 mL
